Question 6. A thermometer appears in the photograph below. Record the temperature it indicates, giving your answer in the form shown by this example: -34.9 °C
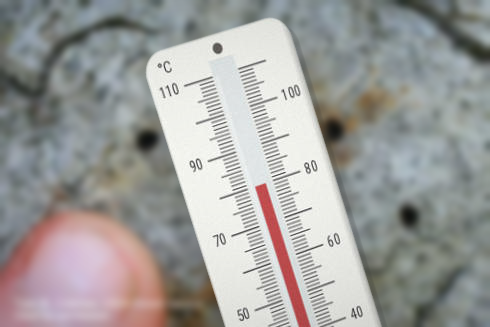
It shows 80 °C
